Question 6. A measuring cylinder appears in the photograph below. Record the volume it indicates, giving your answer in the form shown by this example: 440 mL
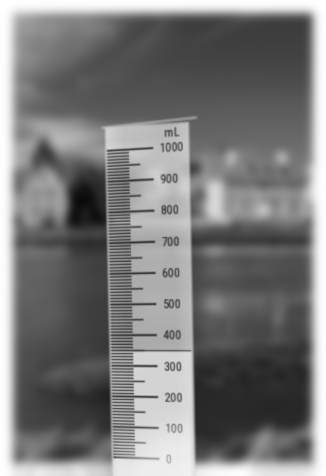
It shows 350 mL
